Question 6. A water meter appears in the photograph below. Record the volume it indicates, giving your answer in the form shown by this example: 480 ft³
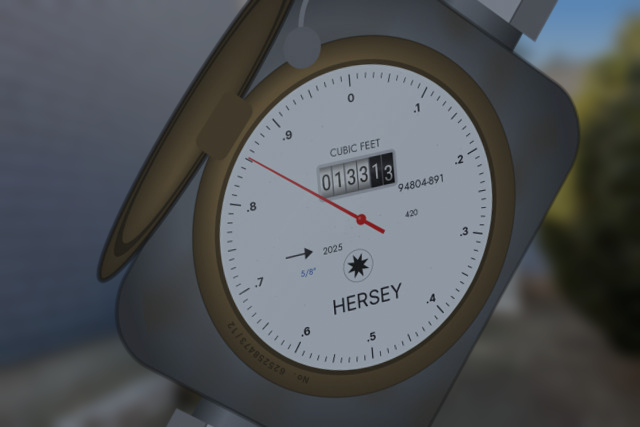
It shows 13312.85 ft³
